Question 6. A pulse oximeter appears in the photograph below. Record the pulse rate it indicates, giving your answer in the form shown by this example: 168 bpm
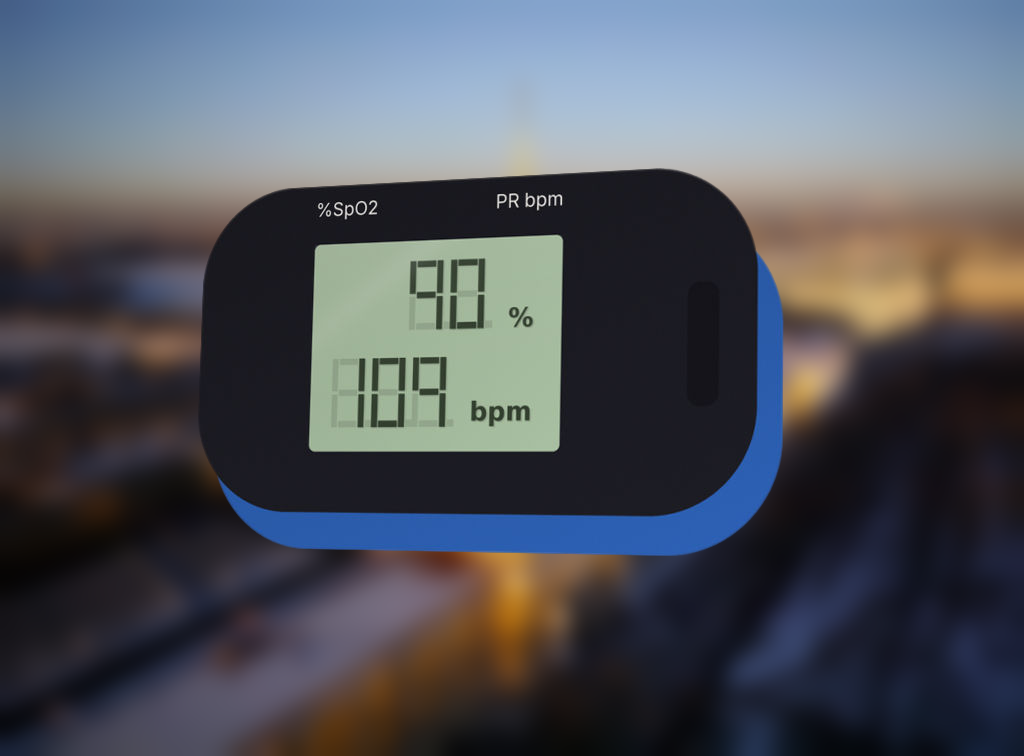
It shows 109 bpm
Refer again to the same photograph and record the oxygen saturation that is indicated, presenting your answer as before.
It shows 90 %
